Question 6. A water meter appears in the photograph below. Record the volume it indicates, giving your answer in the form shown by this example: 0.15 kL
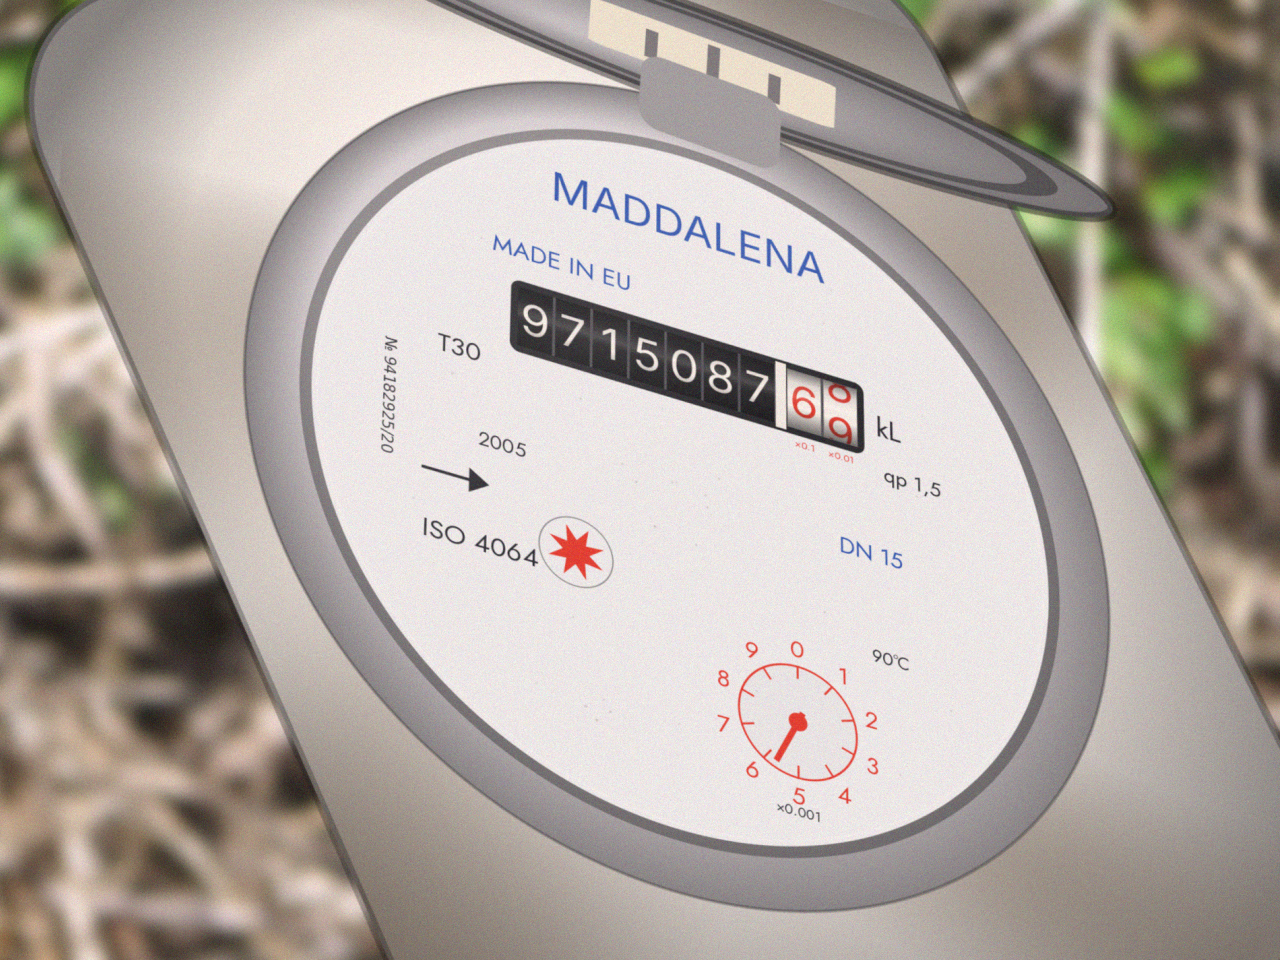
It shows 9715087.685 kL
